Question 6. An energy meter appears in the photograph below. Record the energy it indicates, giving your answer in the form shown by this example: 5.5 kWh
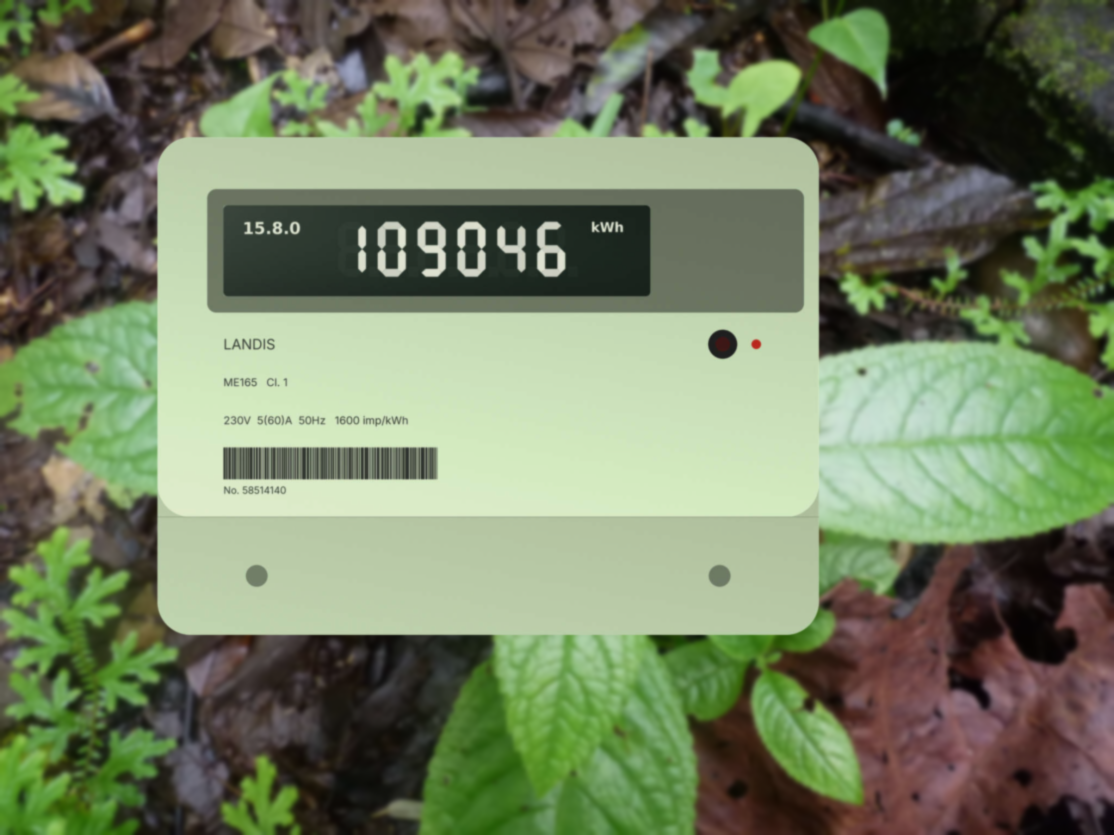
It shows 109046 kWh
